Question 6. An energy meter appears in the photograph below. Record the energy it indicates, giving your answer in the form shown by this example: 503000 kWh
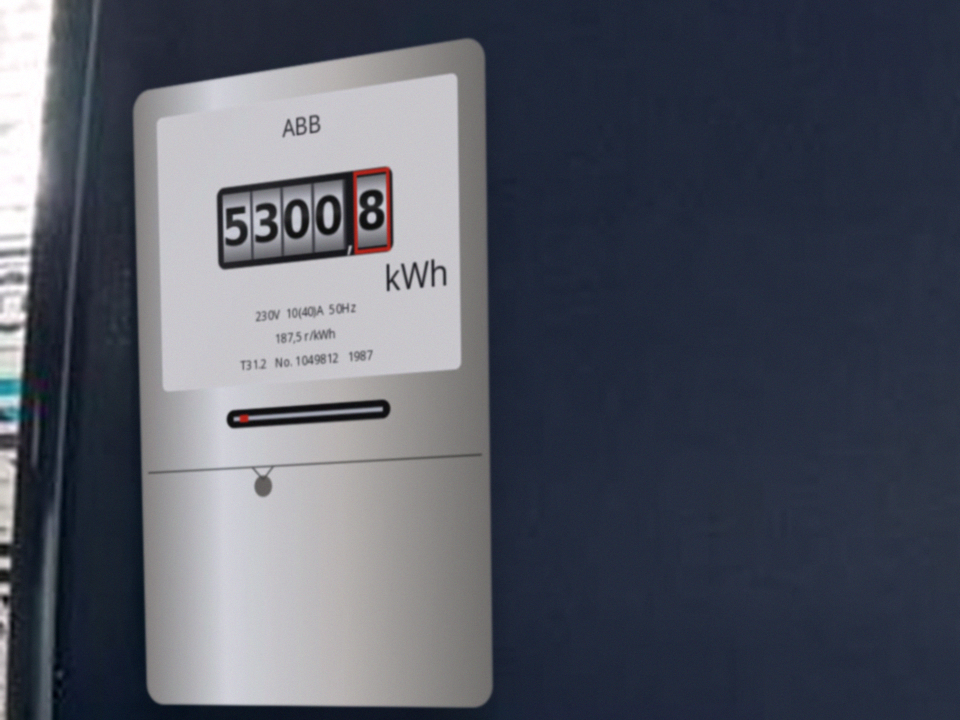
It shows 5300.8 kWh
